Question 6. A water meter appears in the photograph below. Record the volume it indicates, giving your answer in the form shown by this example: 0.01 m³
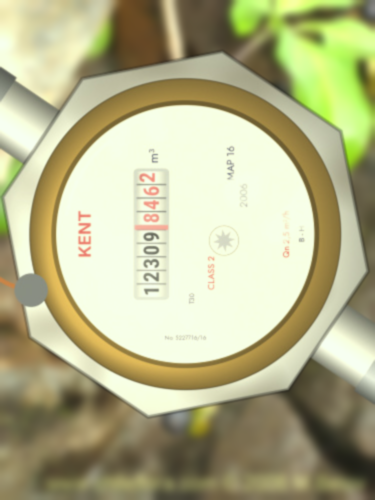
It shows 12309.8462 m³
